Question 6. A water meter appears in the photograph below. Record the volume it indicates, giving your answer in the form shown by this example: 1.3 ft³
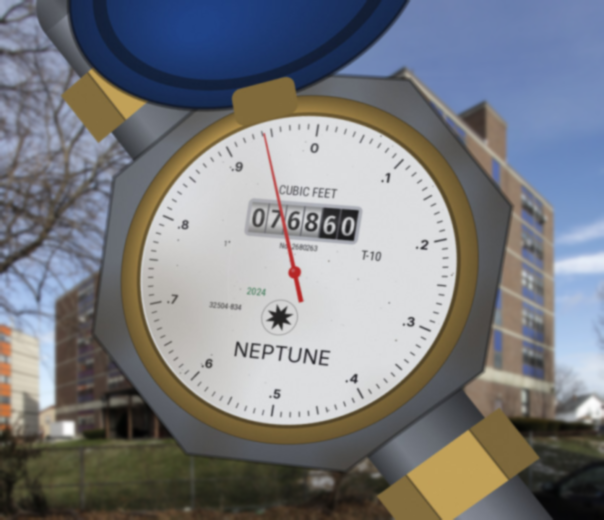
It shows 76859.94 ft³
